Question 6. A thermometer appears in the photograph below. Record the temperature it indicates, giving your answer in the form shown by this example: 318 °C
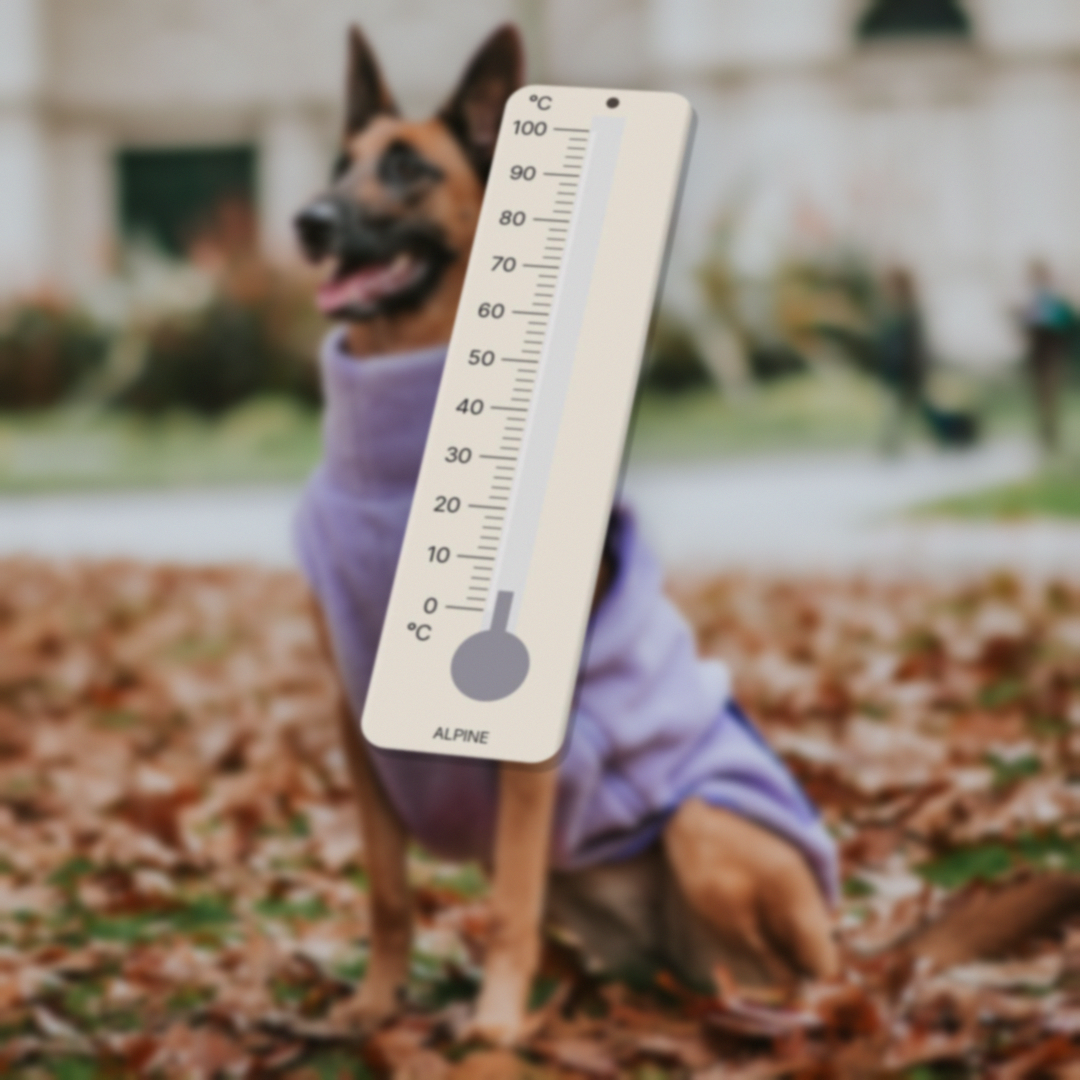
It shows 4 °C
